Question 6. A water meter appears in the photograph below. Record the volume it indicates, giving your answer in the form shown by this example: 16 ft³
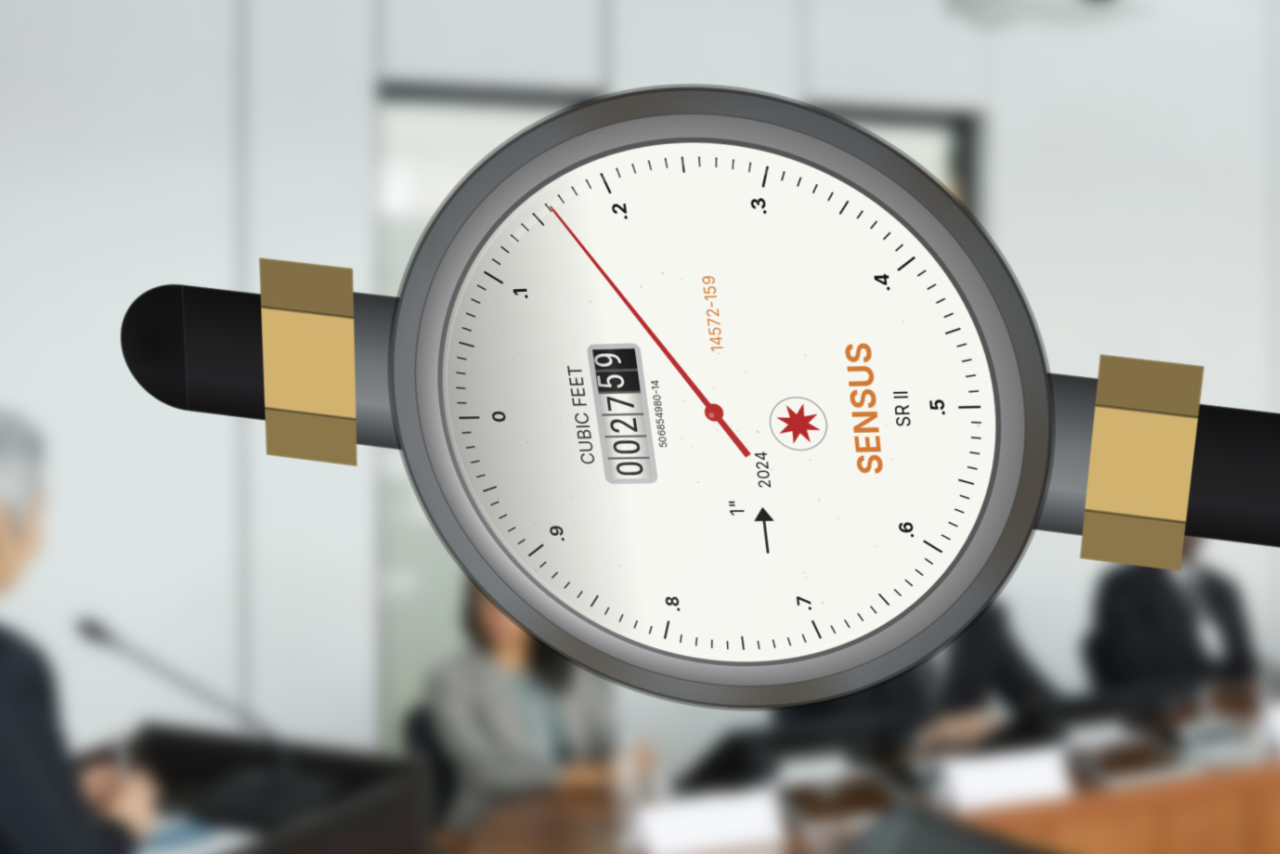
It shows 2759.16 ft³
